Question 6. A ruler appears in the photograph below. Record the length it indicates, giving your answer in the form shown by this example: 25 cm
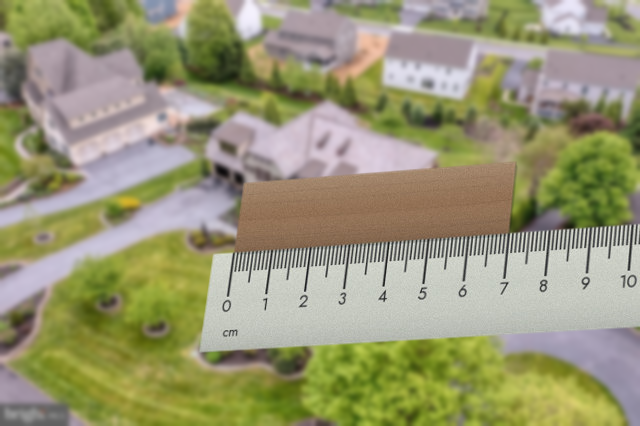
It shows 7 cm
